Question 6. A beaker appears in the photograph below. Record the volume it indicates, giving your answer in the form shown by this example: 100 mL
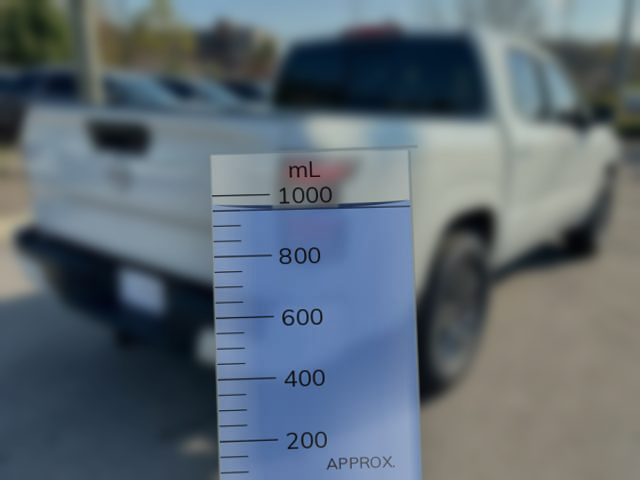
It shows 950 mL
